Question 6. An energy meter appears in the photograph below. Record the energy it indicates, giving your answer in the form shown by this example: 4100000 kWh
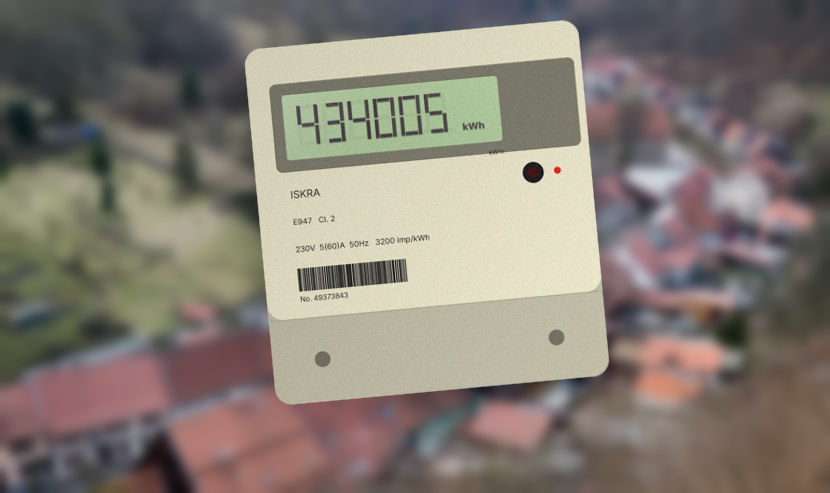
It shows 434005 kWh
